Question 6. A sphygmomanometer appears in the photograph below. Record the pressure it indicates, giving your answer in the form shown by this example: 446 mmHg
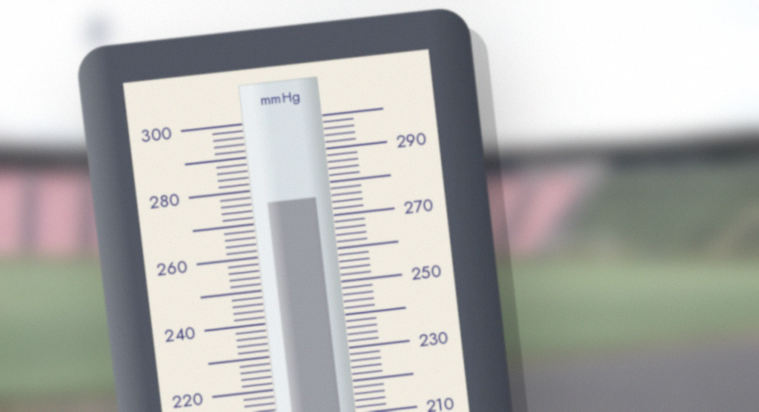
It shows 276 mmHg
